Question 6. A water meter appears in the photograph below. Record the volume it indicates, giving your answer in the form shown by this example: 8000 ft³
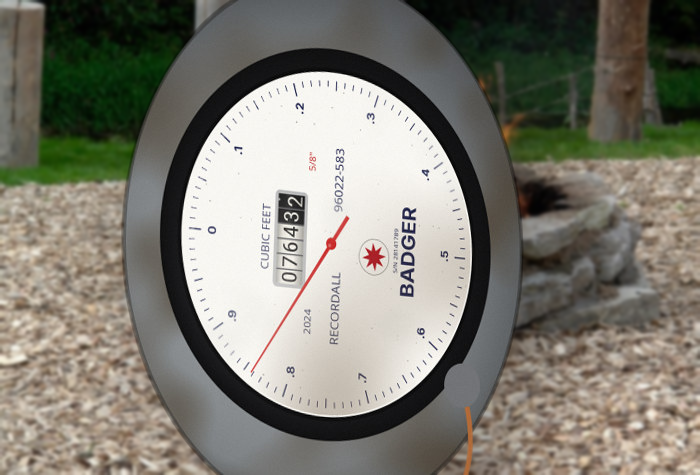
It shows 76431.84 ft³
